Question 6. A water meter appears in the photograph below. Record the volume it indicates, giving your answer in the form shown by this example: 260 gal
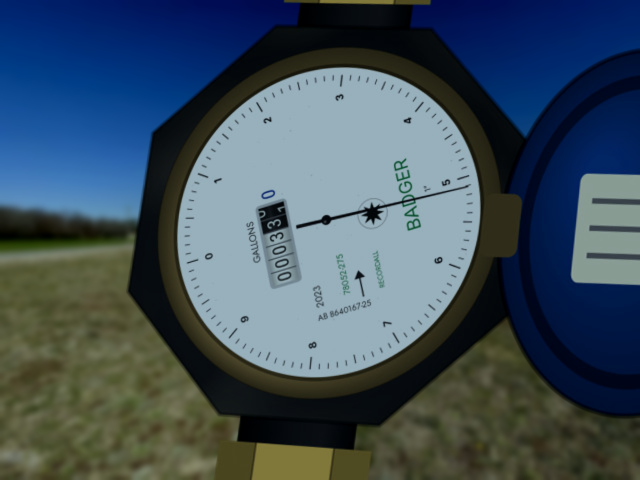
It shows 3305.1 gal
